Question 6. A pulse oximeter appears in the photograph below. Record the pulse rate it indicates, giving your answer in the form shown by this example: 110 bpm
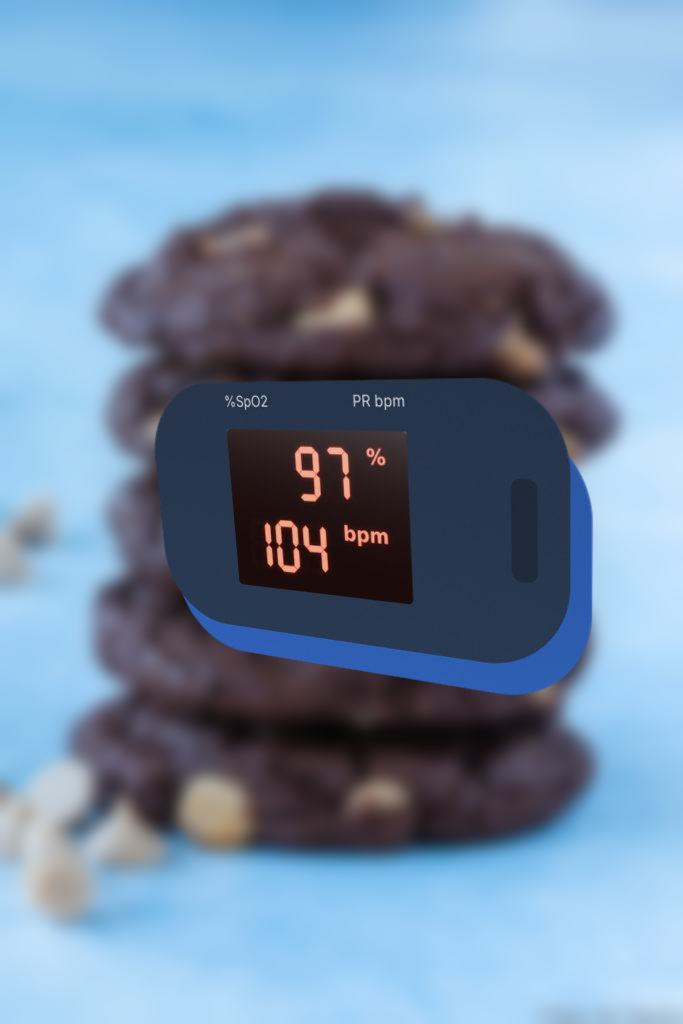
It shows 104 bpm
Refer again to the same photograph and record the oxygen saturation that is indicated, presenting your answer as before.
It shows 97 %
